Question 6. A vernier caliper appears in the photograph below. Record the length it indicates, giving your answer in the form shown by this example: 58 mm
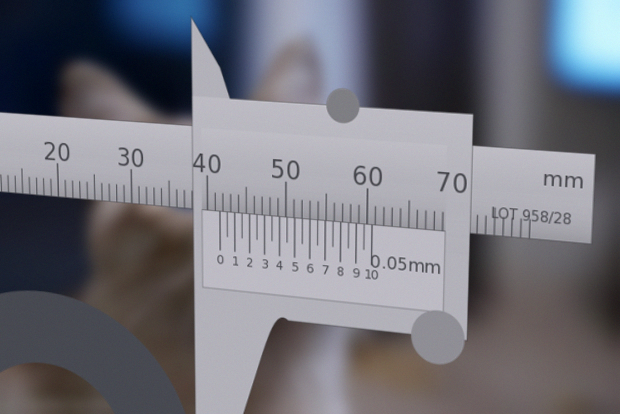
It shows 41.6 mm
